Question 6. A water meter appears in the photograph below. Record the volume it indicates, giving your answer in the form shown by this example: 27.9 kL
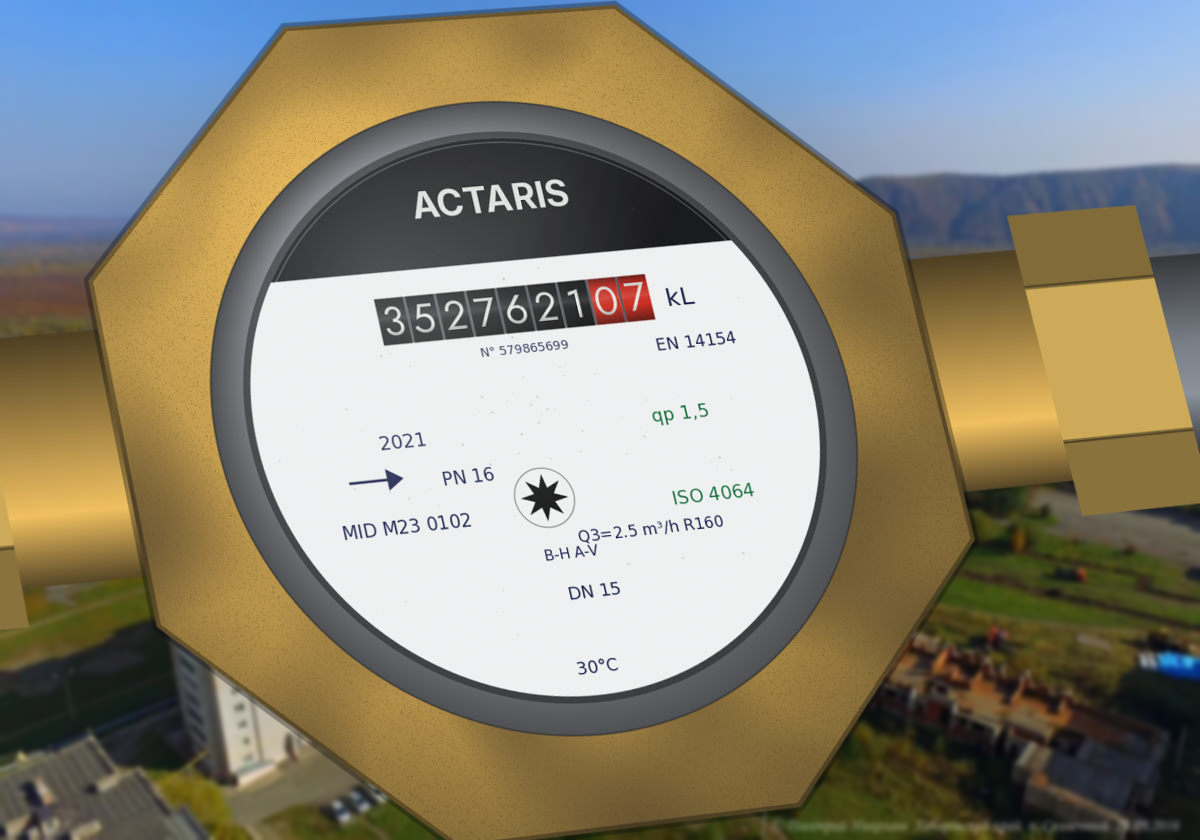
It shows 3527621.07 kL
